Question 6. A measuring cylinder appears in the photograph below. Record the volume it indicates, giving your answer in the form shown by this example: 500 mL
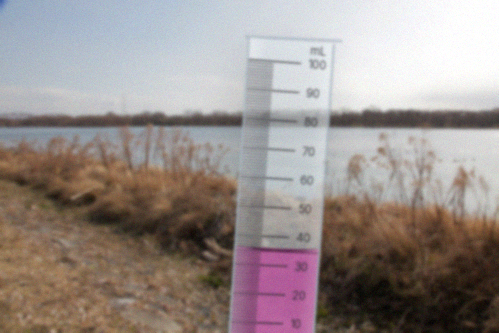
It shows 35 mL
